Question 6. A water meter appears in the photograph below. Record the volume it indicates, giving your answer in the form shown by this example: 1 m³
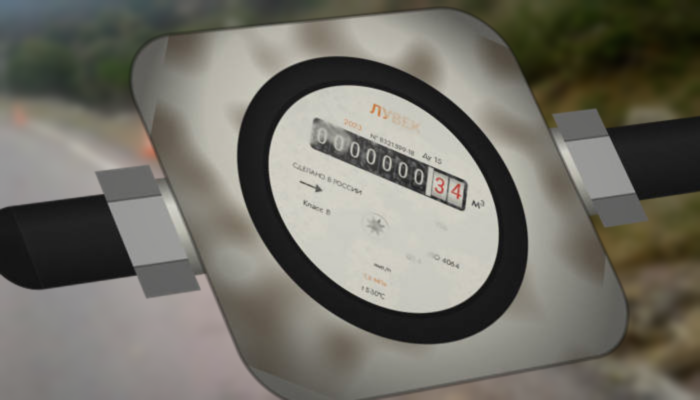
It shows 0.34 m³
